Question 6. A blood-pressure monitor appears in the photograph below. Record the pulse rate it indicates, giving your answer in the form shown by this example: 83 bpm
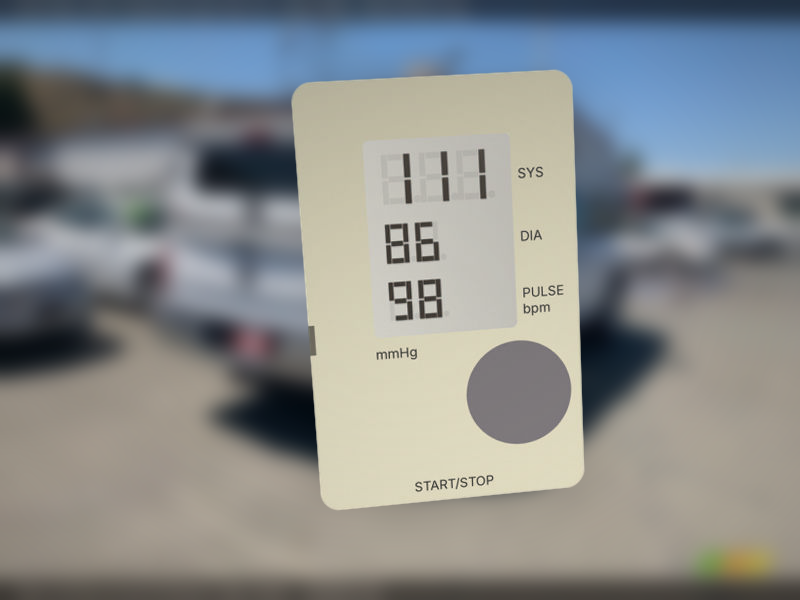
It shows 98 bpm
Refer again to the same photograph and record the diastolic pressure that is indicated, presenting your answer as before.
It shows 86 mmHg
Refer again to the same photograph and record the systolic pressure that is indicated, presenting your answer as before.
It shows 111 mmHg
